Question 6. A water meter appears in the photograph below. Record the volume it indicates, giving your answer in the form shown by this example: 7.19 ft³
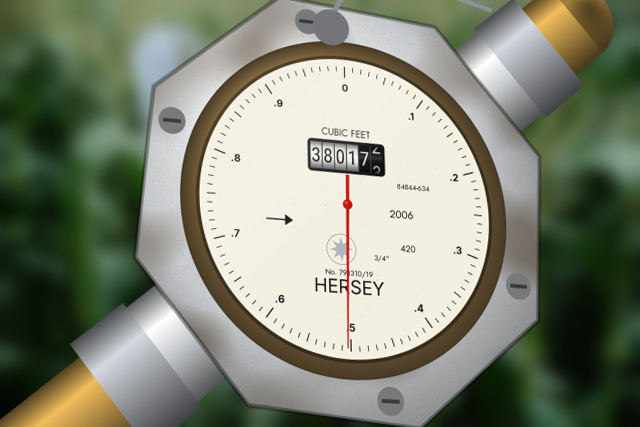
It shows 380172.50 ft³
